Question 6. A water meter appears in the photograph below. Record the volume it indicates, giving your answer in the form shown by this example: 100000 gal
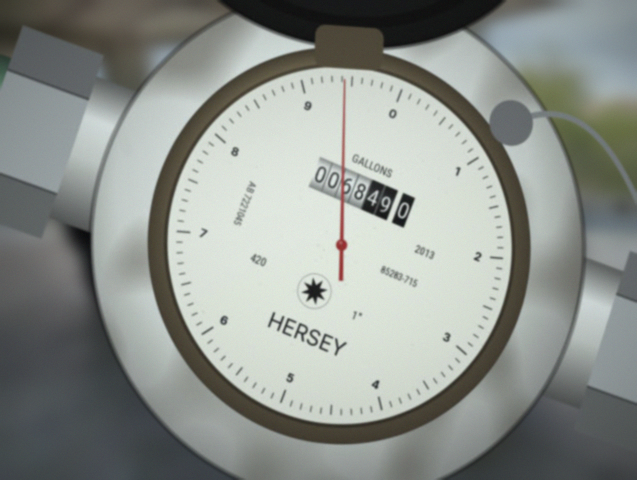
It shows 68489.4 gal
